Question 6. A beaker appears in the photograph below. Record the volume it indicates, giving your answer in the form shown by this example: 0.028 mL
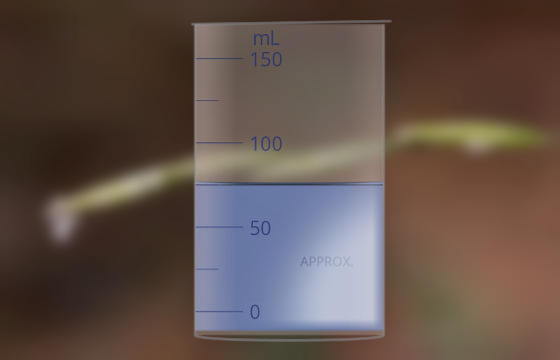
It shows 75 mL
